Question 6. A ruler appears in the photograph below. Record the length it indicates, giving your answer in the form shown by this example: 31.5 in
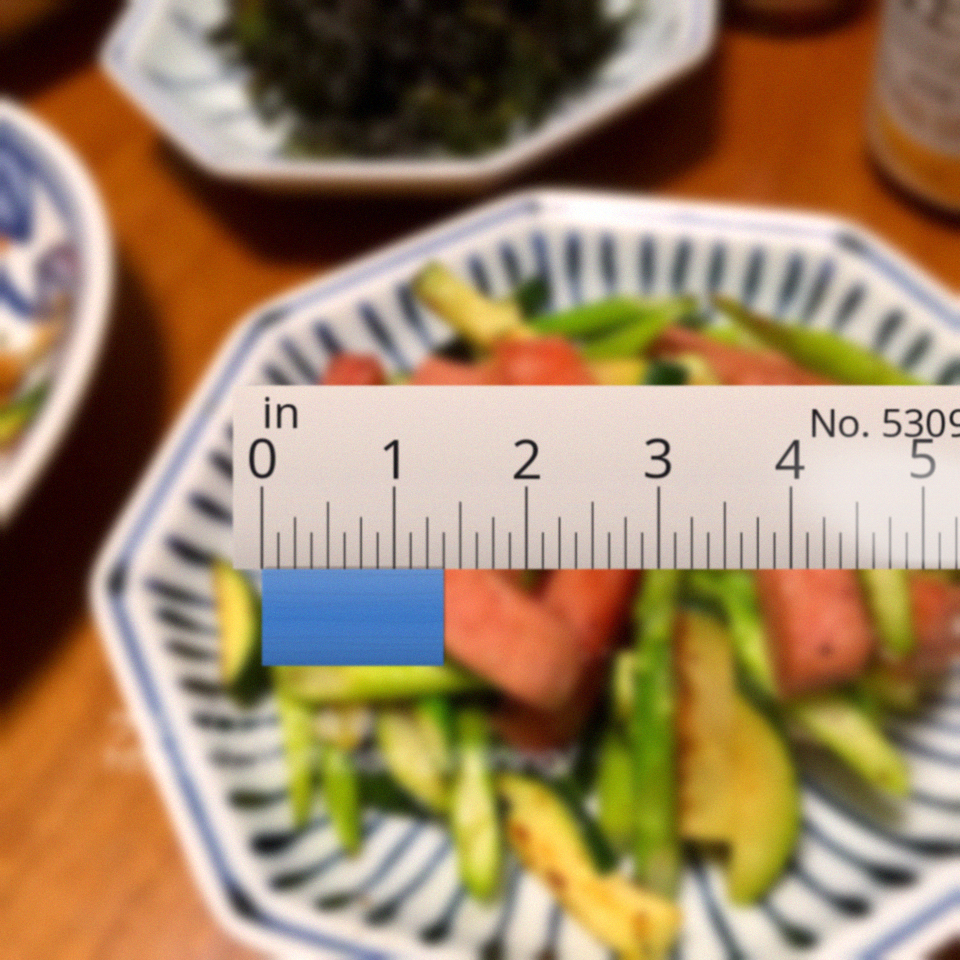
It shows 1.375 in
